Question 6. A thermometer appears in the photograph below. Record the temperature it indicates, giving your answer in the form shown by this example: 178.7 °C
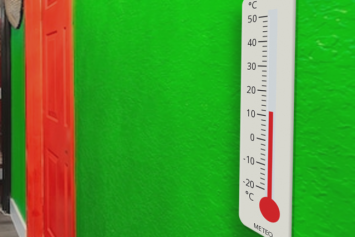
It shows 12 °C
